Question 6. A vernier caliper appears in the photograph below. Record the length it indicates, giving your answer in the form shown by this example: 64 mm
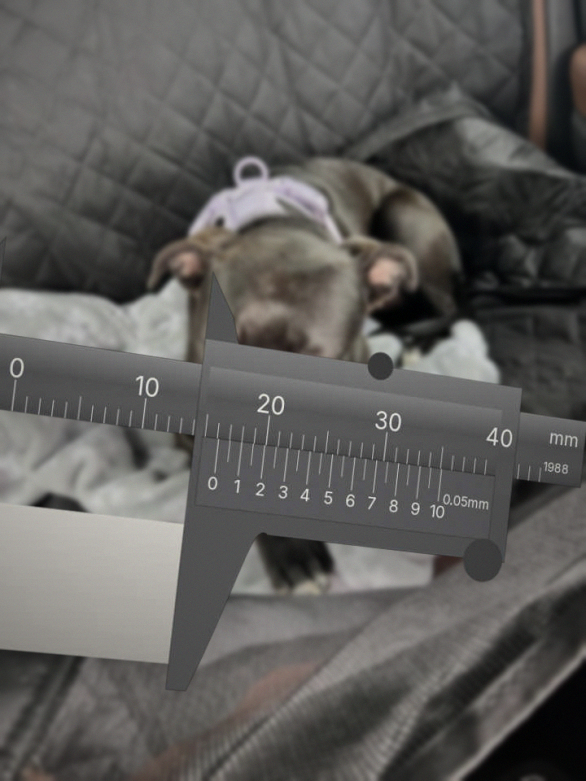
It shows 16.1 mm
